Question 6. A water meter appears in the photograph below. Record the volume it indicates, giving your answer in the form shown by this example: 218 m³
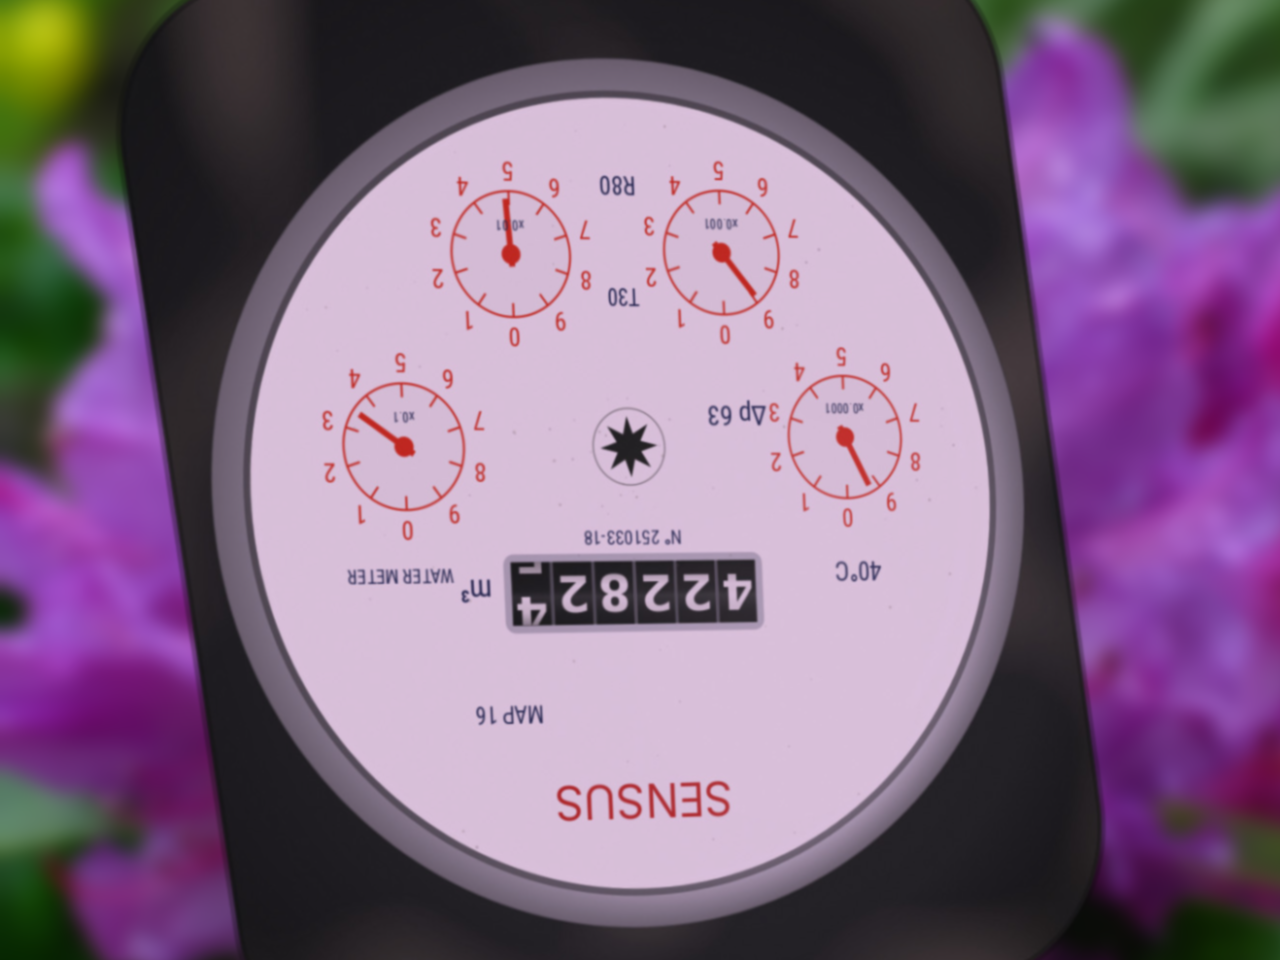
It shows 422824.3489 m³
